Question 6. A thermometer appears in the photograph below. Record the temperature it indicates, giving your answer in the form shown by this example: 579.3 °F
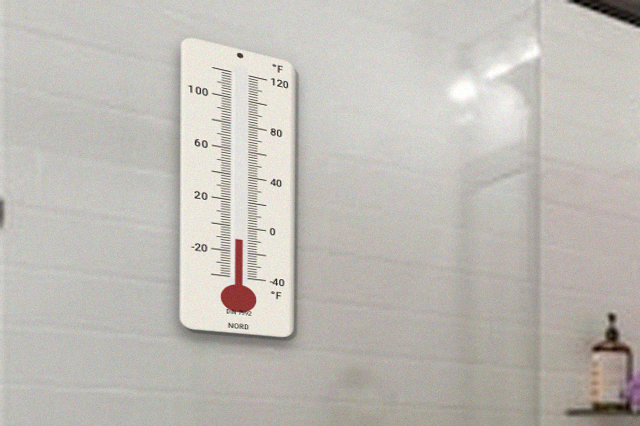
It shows -10 °F
